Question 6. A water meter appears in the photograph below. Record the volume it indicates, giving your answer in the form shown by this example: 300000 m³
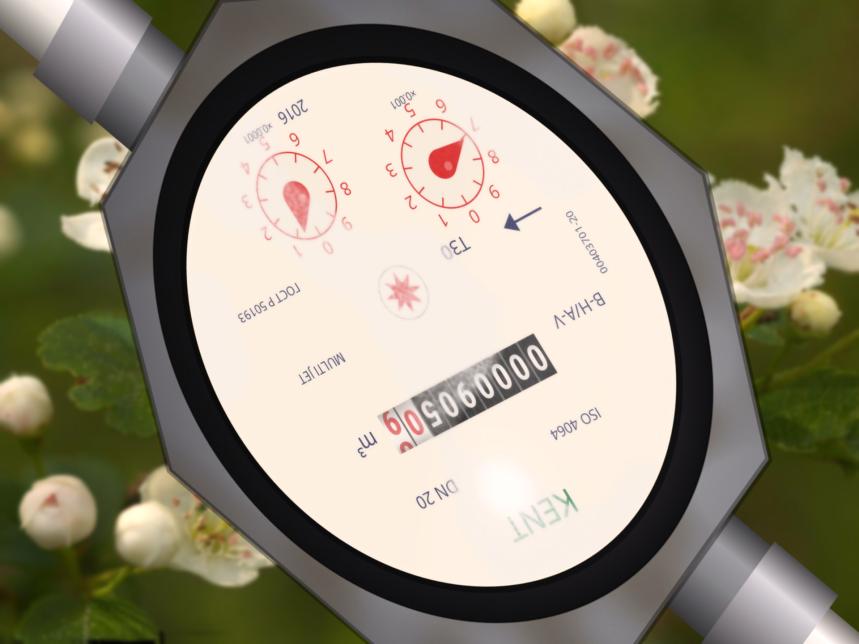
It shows 905.0870 m³
